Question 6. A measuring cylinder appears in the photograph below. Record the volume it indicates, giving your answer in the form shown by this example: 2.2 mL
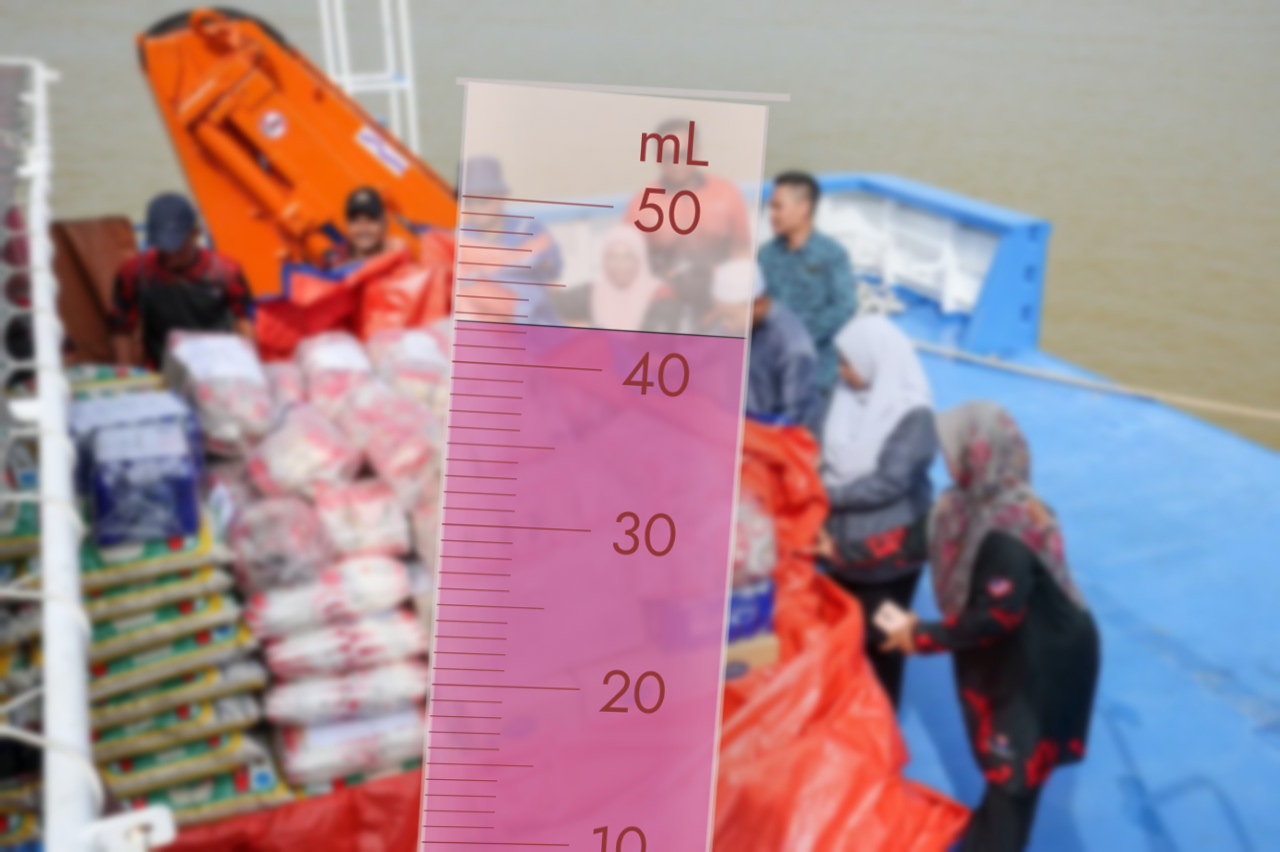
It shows 42.5 mL
